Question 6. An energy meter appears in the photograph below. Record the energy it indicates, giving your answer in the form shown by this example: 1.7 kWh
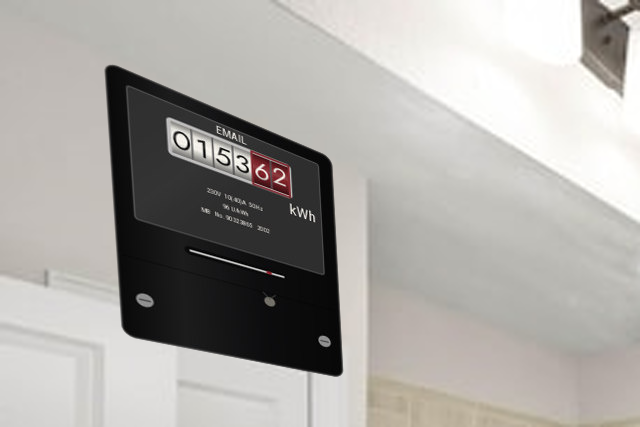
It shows 153.62 kWh
